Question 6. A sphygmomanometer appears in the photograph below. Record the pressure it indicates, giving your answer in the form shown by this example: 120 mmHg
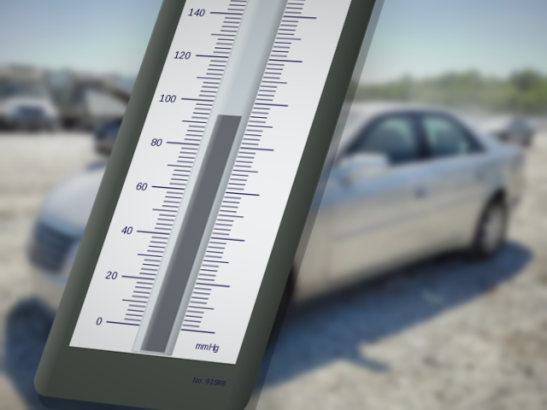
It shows 94 mmHg
